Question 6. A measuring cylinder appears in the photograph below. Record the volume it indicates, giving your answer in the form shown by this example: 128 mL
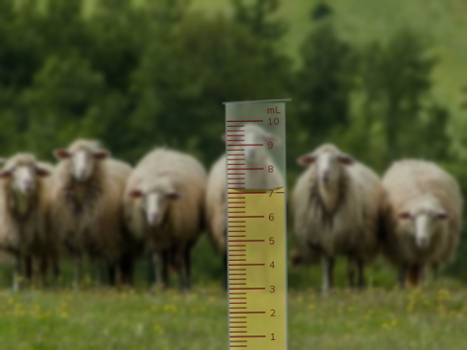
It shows 7 mL
